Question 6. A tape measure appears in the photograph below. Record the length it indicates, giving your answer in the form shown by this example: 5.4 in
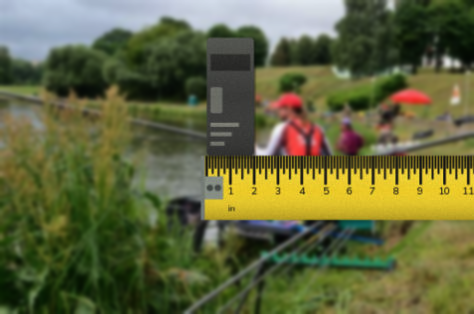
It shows 2 in
